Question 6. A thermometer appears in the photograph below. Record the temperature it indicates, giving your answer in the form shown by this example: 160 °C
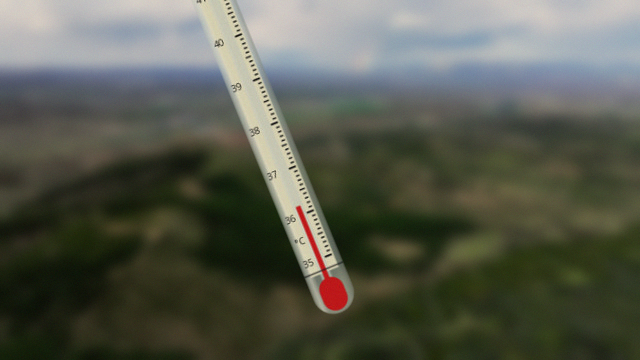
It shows 36.2 °C
